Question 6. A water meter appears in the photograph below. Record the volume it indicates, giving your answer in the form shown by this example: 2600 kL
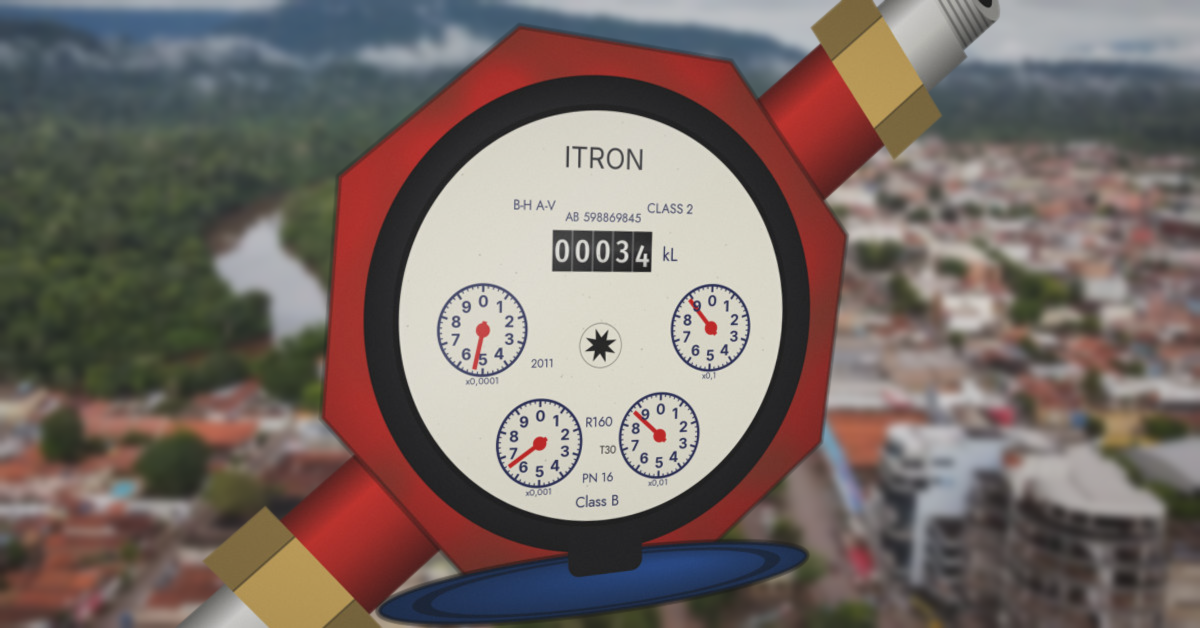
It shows 33.8865 kL
